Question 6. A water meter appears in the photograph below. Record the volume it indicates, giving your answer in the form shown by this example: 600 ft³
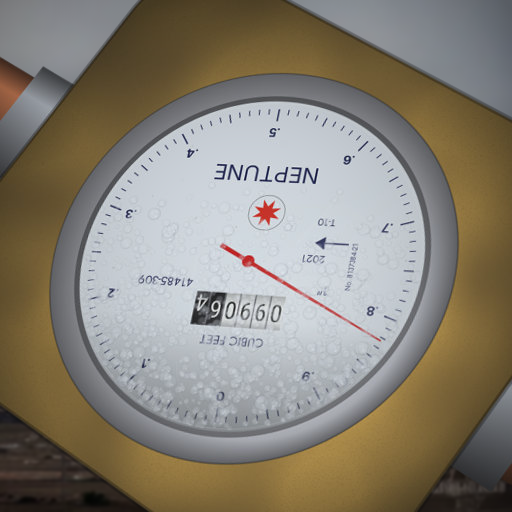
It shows 99063.82 ft³
